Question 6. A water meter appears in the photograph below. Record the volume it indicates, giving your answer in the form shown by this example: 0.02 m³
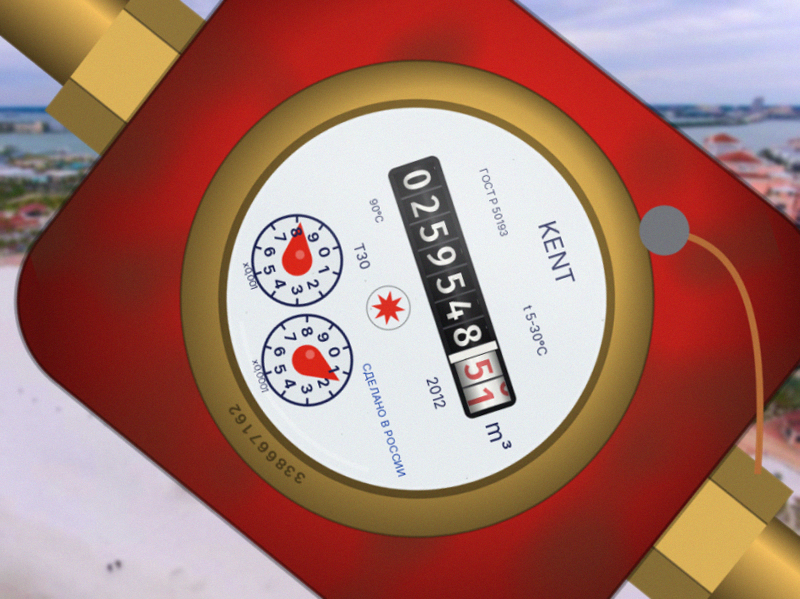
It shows 259548.5081 m³
